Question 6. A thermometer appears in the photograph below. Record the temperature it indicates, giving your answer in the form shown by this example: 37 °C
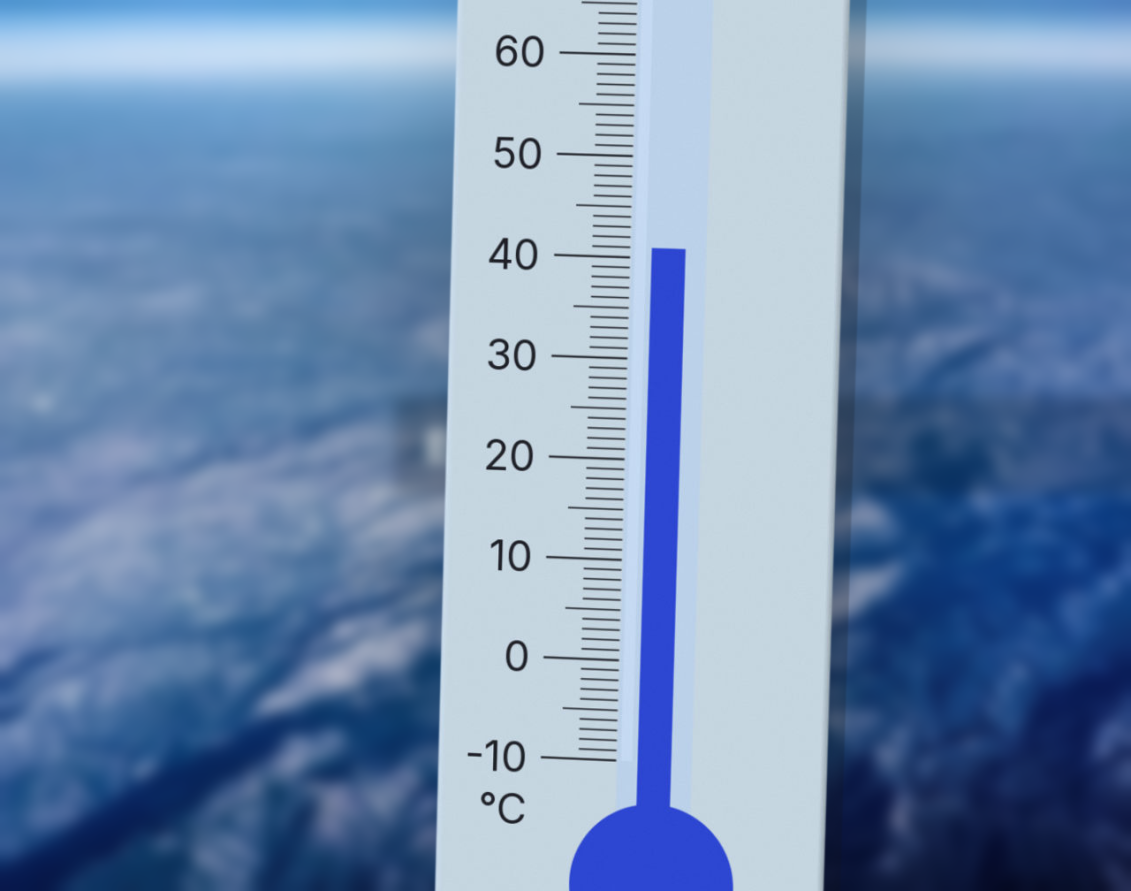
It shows 41 °C
